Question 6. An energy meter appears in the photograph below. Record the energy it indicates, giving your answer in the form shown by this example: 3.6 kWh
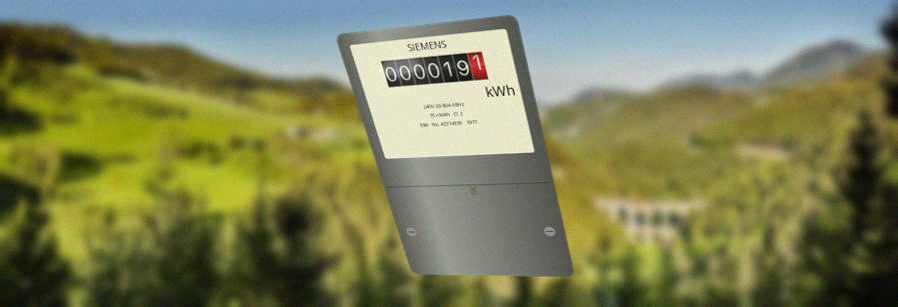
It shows 19.1 kWh
